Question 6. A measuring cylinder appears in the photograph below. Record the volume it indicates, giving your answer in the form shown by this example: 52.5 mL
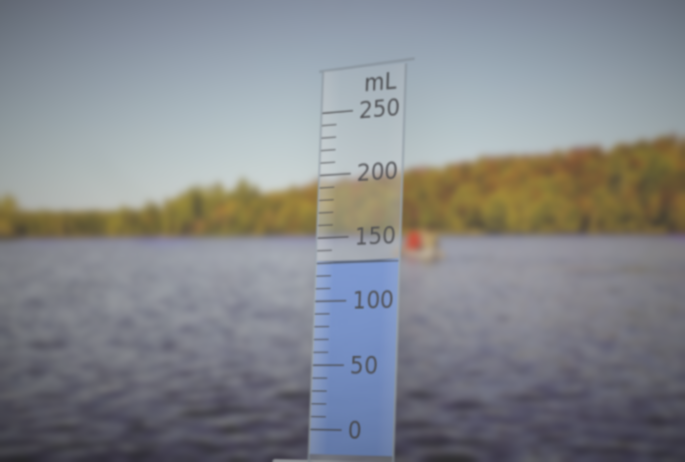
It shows 130 mL
